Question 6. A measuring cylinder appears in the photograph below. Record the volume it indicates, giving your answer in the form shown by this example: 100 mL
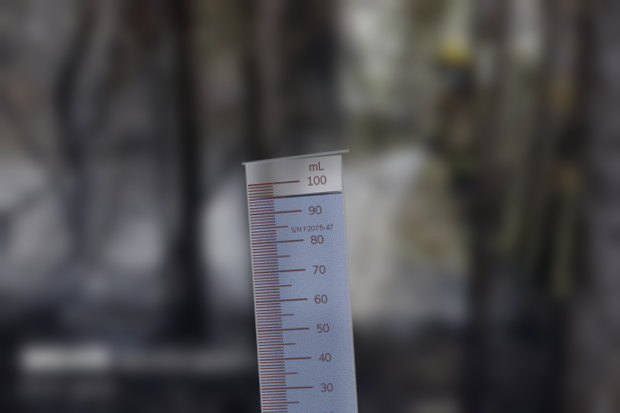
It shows 95 mL
